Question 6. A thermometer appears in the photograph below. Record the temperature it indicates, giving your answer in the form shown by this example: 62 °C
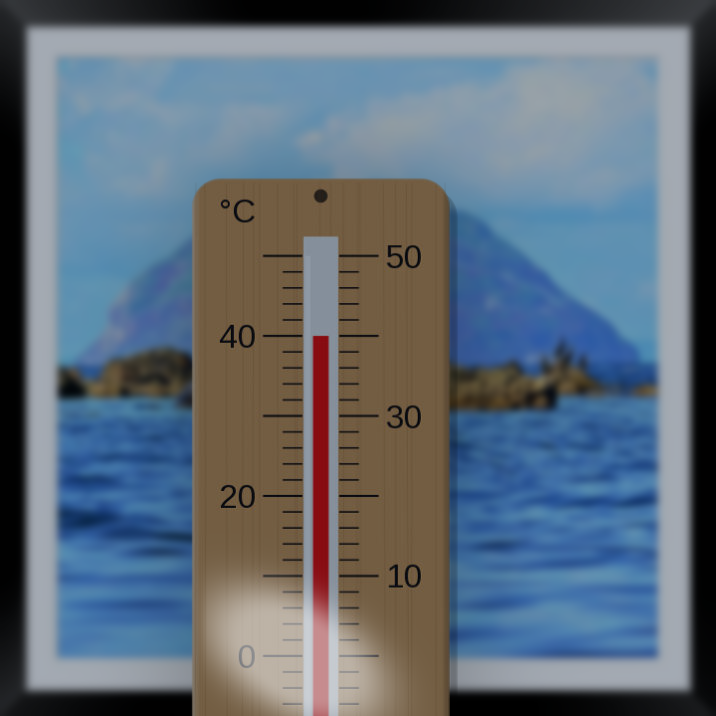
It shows 40 °C
